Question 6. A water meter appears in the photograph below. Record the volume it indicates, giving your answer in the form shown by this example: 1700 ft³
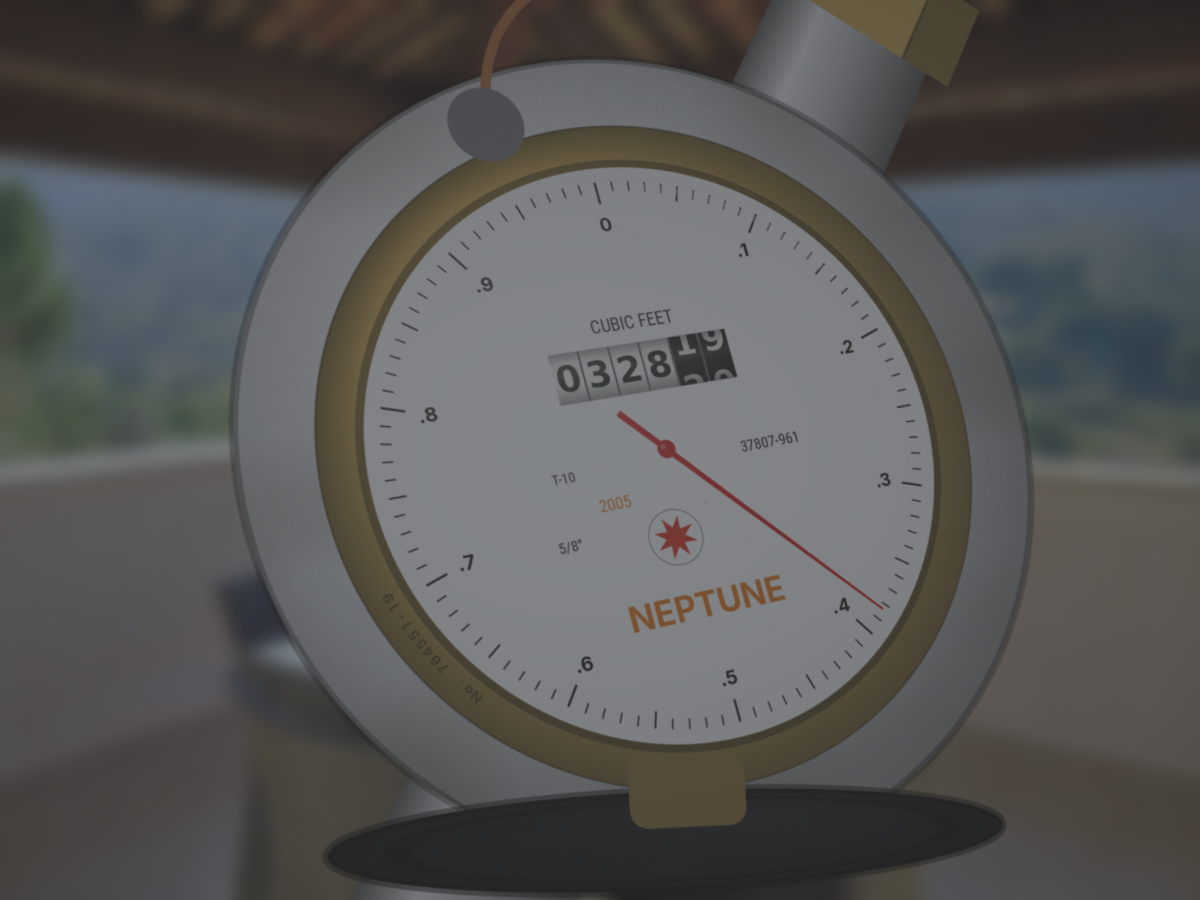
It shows 32819.38 ft³
